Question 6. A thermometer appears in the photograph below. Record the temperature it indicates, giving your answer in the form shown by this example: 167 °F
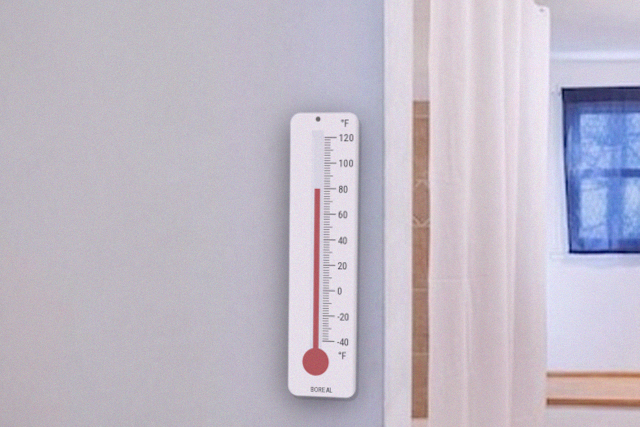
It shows 80 °F
